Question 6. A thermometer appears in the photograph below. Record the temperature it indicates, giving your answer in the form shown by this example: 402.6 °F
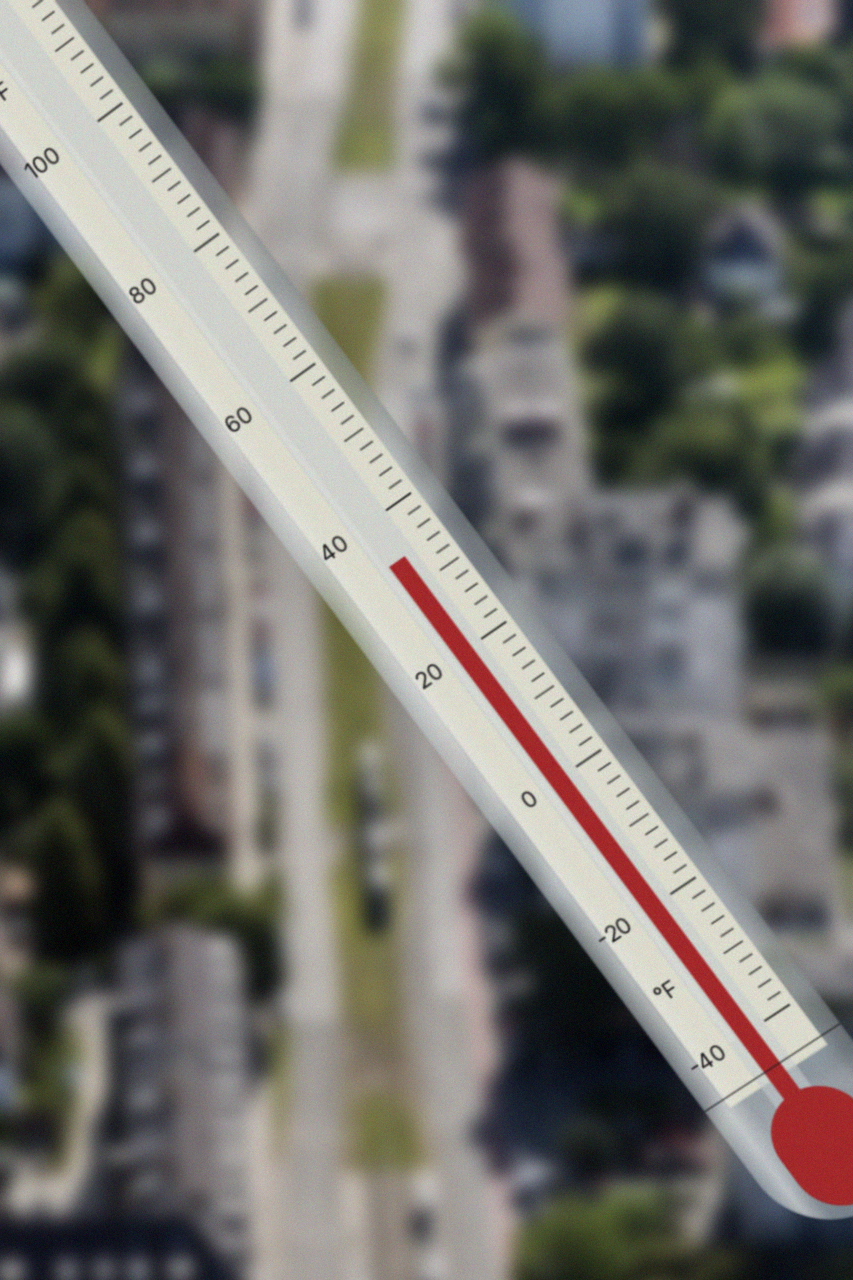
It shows 34 °F
